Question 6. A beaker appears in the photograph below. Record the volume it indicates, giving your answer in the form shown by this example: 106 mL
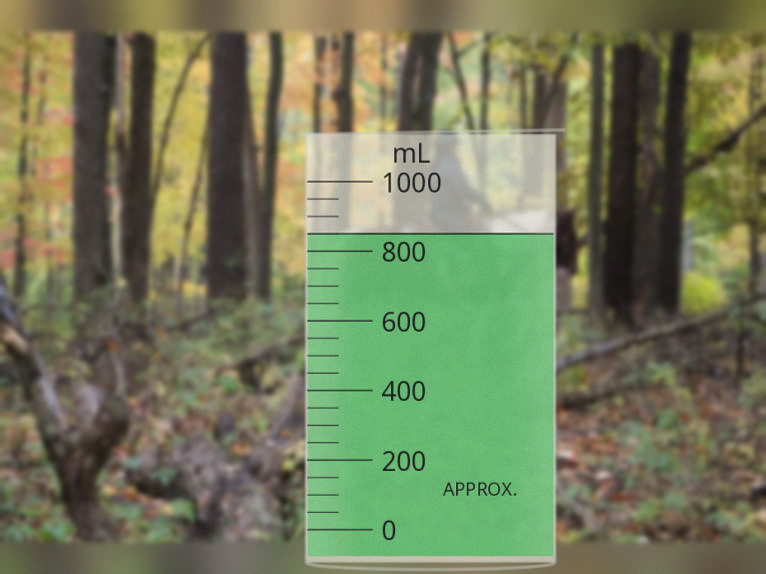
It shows 850 mL
